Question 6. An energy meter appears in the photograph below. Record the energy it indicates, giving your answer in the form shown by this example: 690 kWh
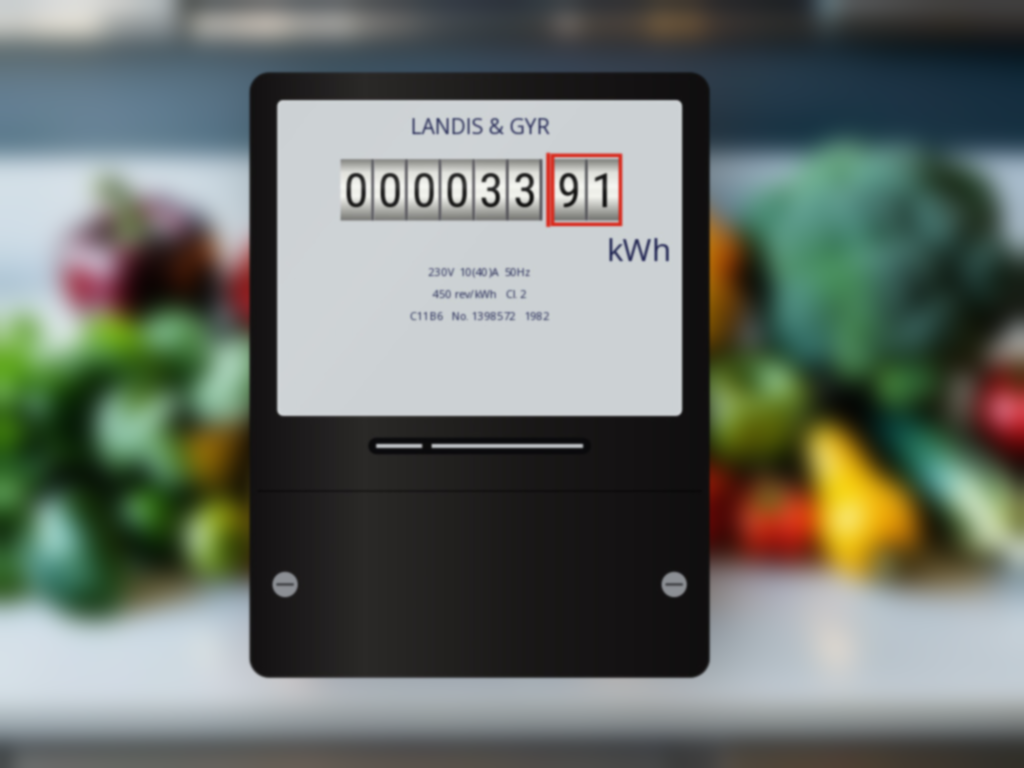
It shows 33.91 kWh
